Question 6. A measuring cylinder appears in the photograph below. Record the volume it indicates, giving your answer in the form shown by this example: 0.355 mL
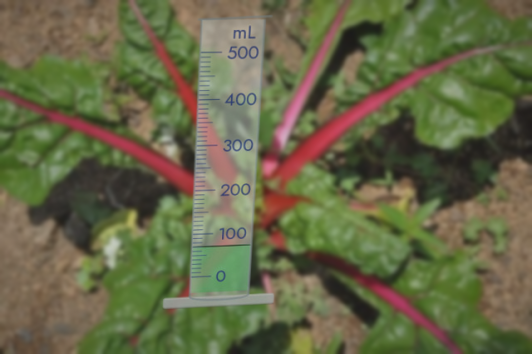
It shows 70 mL
